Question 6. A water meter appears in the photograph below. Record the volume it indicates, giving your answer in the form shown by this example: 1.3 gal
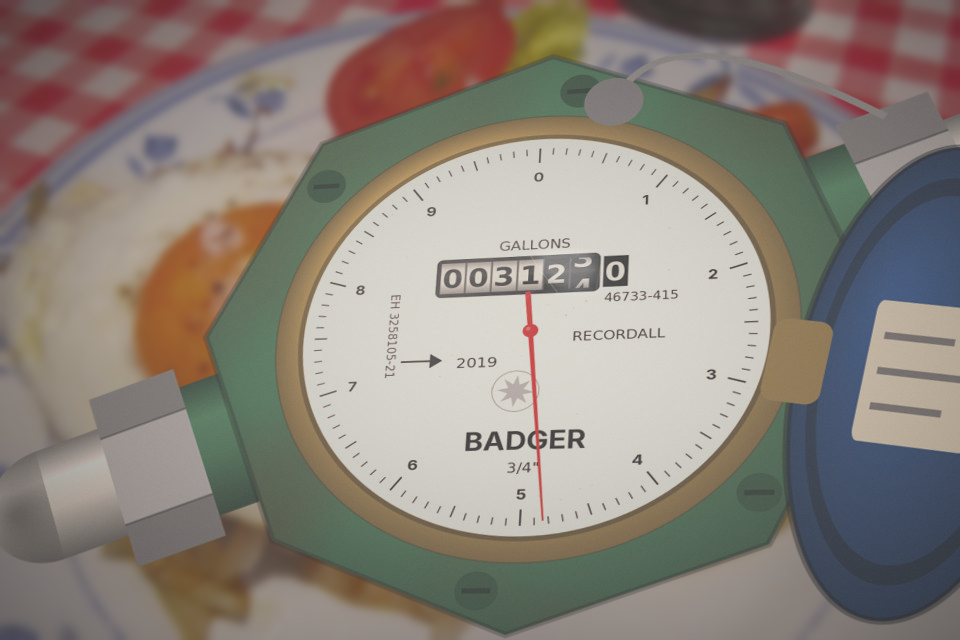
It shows 31234.8 gal
